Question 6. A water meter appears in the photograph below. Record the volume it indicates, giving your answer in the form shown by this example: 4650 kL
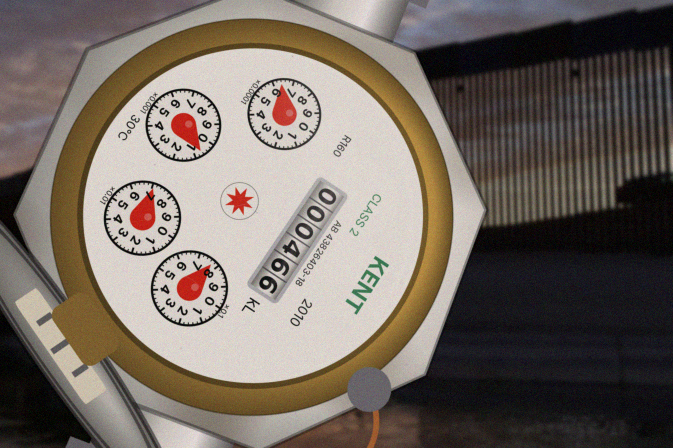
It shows 466.7706 kL
